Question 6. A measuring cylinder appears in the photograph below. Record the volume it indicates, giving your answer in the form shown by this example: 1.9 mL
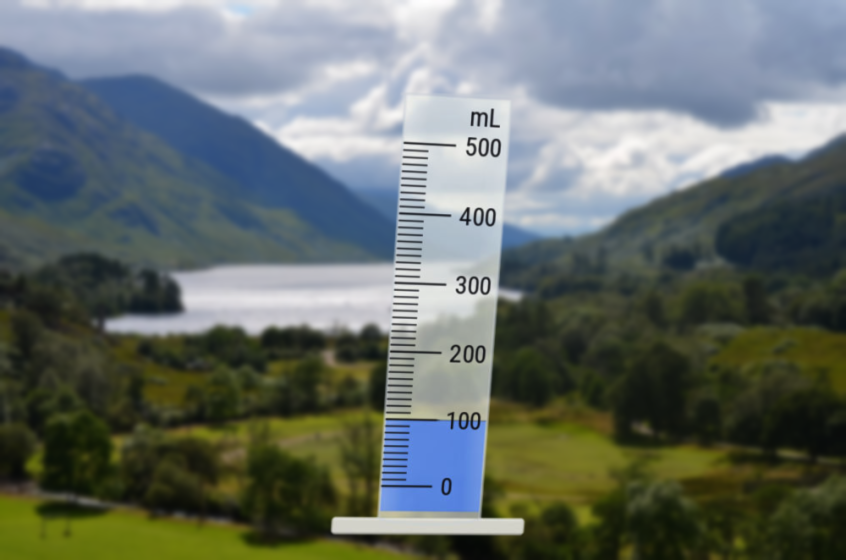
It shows 100 mL
